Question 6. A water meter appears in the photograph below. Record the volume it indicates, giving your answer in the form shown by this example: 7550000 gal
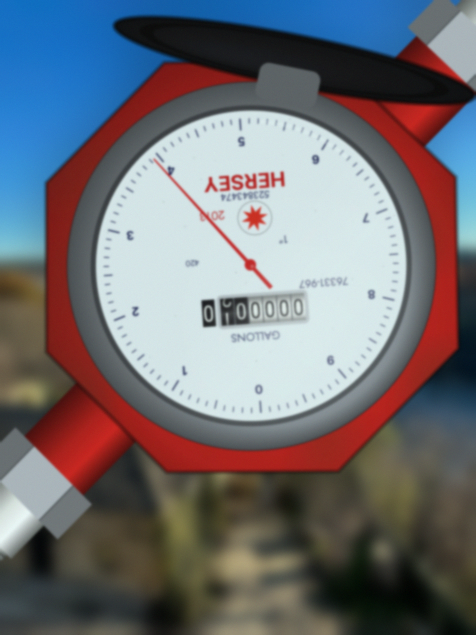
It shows 13.9 gal
